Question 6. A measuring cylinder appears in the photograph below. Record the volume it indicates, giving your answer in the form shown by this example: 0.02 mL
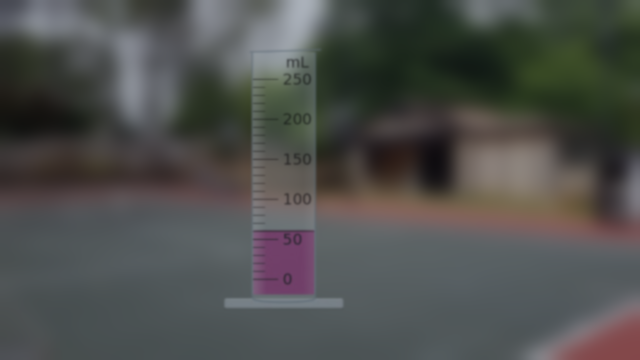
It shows 60 mL
